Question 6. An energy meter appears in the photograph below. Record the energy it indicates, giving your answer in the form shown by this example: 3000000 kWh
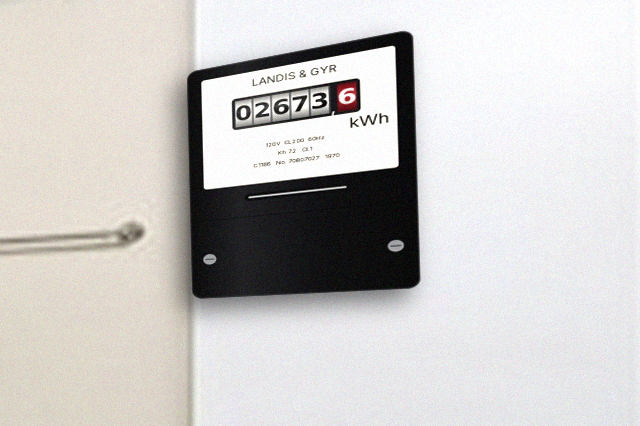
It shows 2673.6 kWh
